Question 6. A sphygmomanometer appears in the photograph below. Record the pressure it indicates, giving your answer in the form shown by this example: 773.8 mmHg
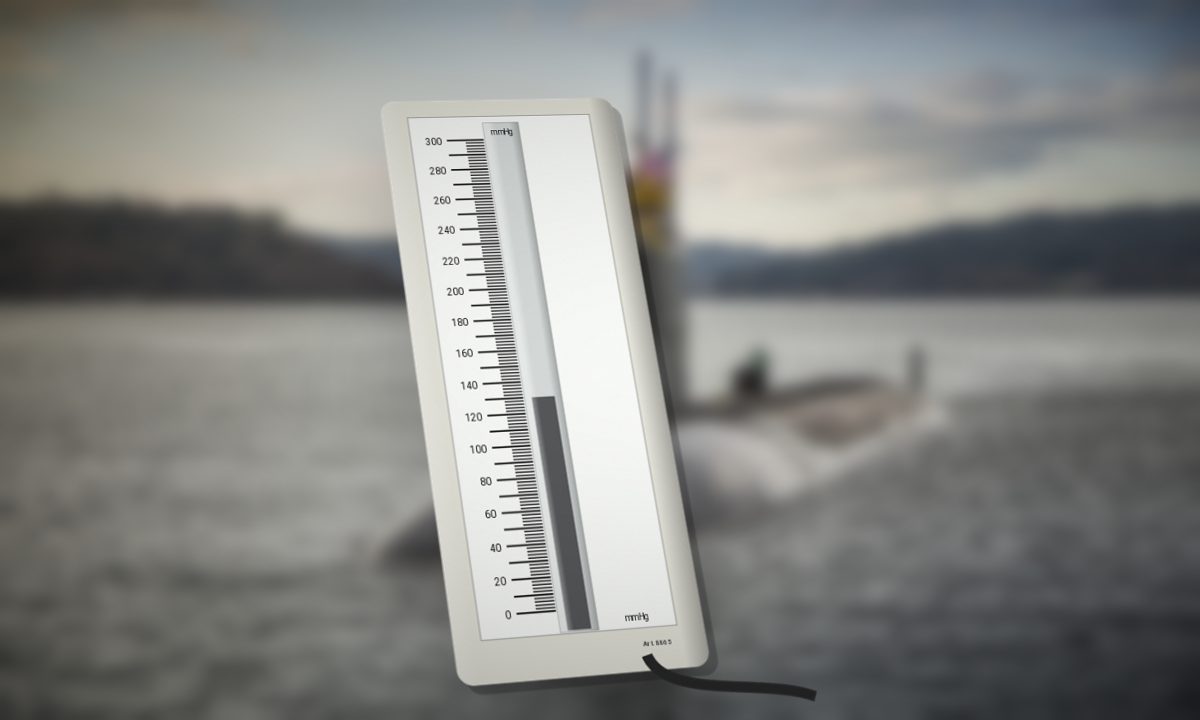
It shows 130 mmHg
